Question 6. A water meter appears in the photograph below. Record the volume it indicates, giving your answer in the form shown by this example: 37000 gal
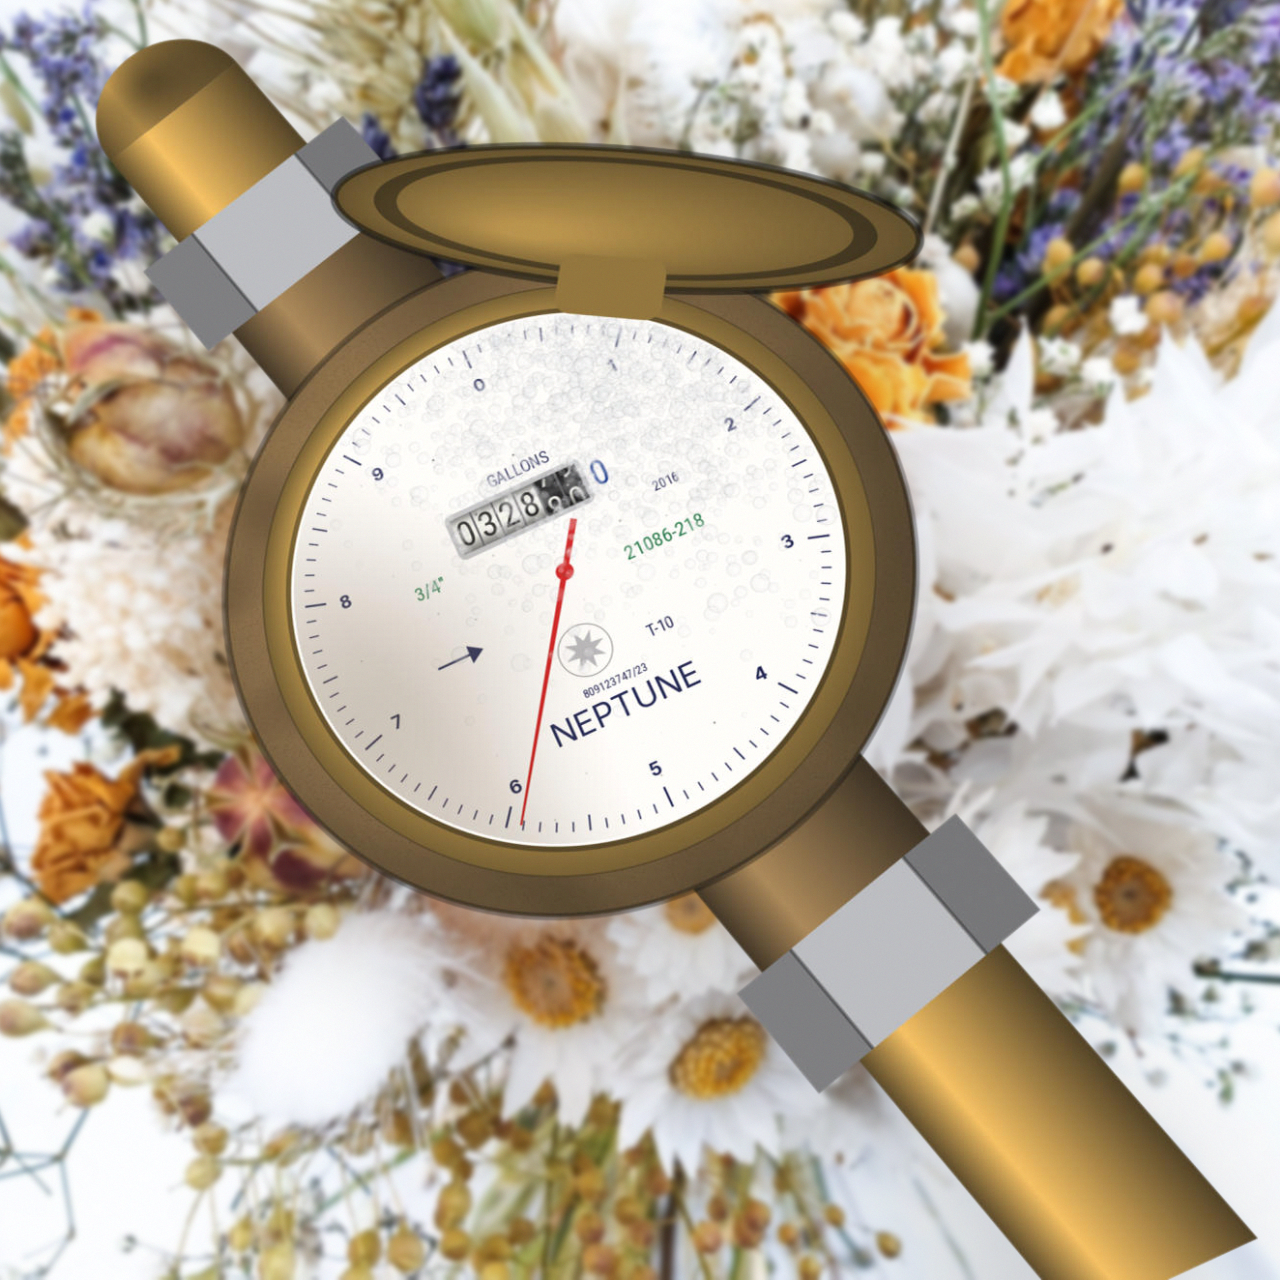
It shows 328795.9 gal
